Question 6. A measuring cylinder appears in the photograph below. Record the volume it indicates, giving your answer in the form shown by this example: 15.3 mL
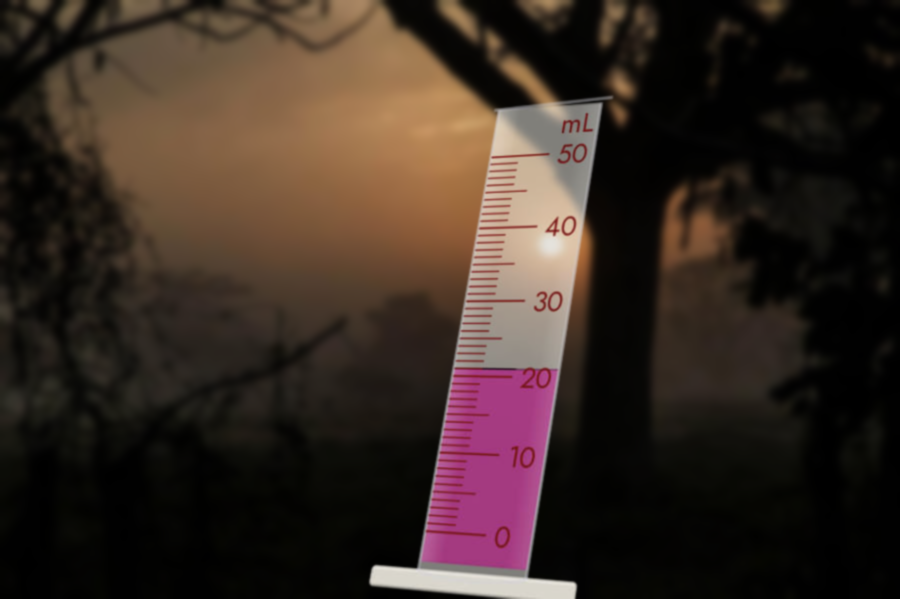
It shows 21 mL
